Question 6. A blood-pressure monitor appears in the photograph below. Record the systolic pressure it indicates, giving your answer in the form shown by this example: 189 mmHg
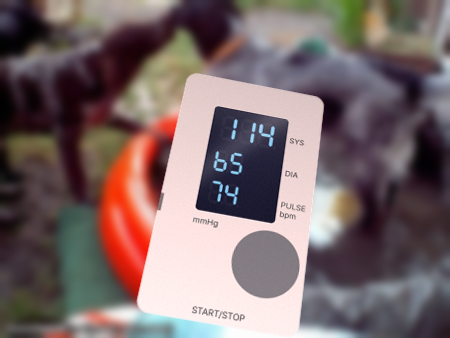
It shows 114 mmHg
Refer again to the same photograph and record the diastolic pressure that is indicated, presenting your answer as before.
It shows 65 mmHg
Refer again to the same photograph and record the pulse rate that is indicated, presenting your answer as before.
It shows 74 bpm
